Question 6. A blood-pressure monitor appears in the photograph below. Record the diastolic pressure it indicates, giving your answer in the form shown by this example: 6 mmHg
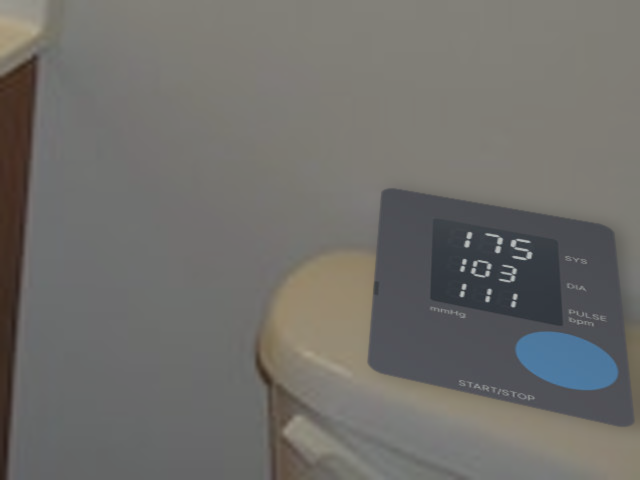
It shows 103 mmHg
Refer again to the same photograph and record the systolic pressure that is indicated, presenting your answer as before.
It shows 175 mmHg
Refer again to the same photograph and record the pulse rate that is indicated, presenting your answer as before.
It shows 111 bpm
